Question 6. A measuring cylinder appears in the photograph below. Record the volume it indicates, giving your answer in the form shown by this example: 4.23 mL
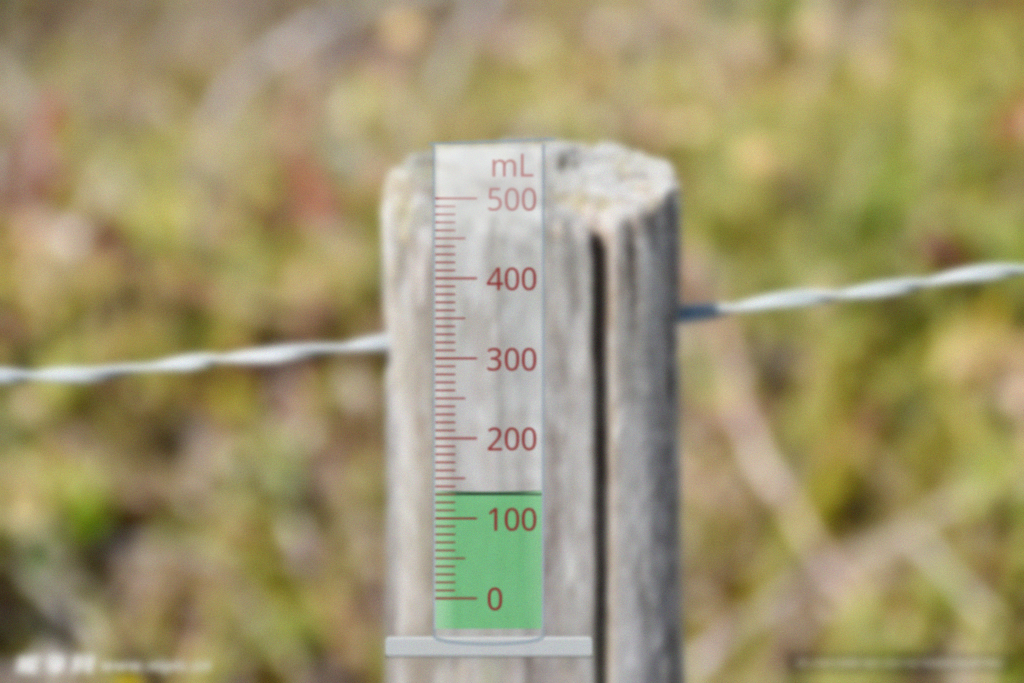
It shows 130 mL
